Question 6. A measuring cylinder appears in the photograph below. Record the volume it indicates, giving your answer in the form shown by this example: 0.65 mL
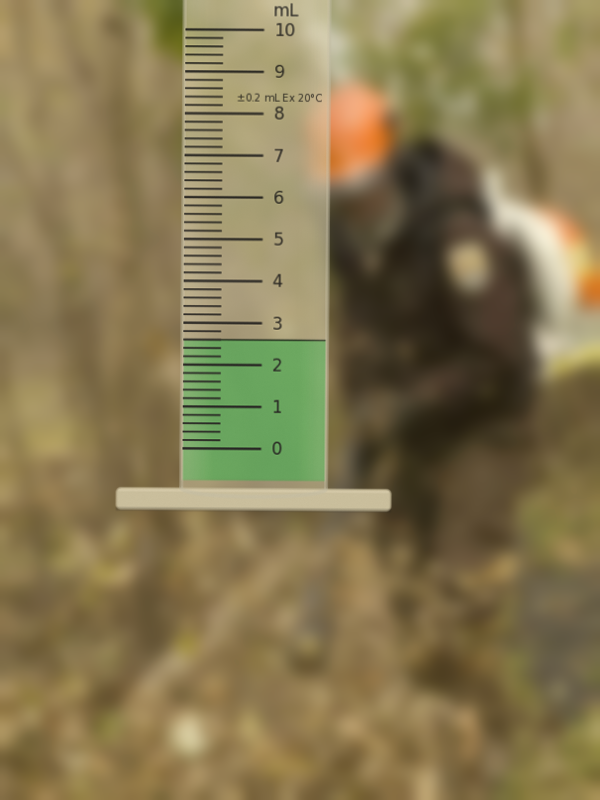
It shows 2.6 mL
